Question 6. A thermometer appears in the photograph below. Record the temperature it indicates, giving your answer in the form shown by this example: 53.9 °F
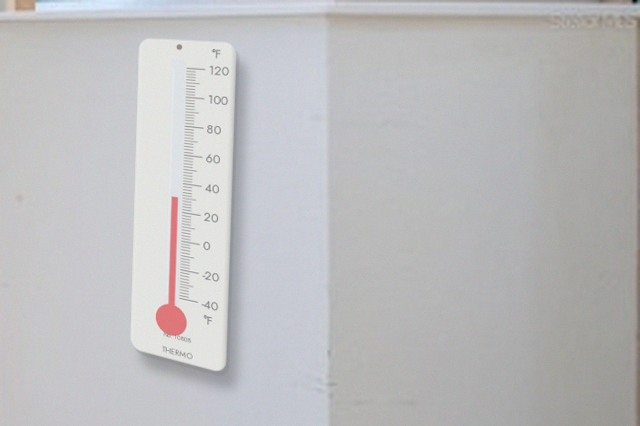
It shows 30 °F
